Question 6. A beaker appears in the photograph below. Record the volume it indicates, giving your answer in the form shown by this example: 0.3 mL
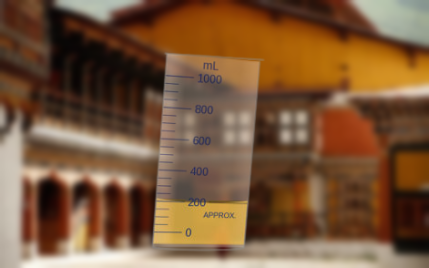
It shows 200 mL
